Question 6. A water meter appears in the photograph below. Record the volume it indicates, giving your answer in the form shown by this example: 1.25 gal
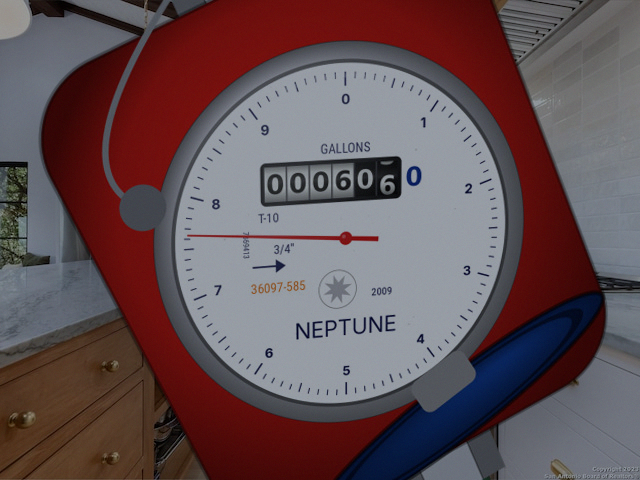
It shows 6057.6 gal
